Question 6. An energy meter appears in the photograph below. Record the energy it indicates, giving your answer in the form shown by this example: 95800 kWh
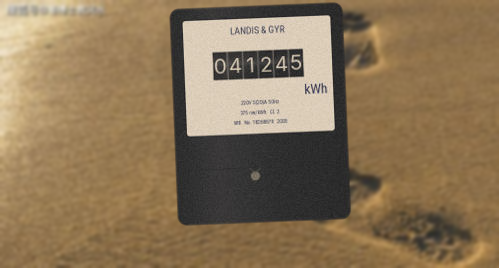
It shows 41245 kWh
